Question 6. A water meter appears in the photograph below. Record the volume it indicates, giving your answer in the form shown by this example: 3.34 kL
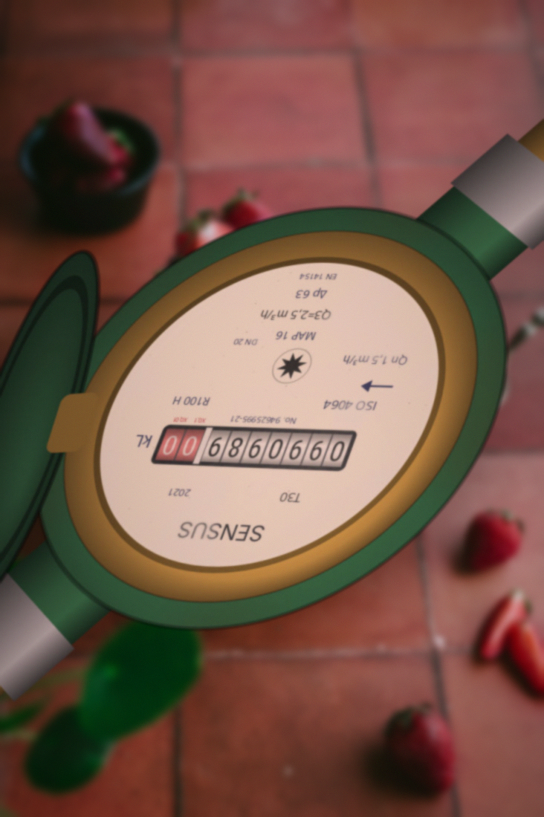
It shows 990989.00 kL
